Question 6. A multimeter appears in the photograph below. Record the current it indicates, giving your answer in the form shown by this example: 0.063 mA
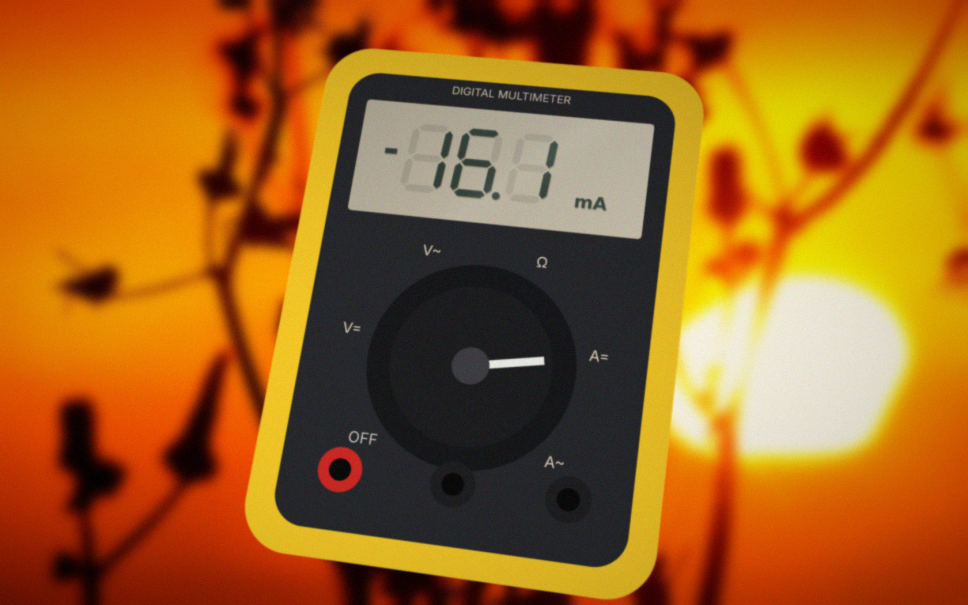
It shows -16.1 mA
